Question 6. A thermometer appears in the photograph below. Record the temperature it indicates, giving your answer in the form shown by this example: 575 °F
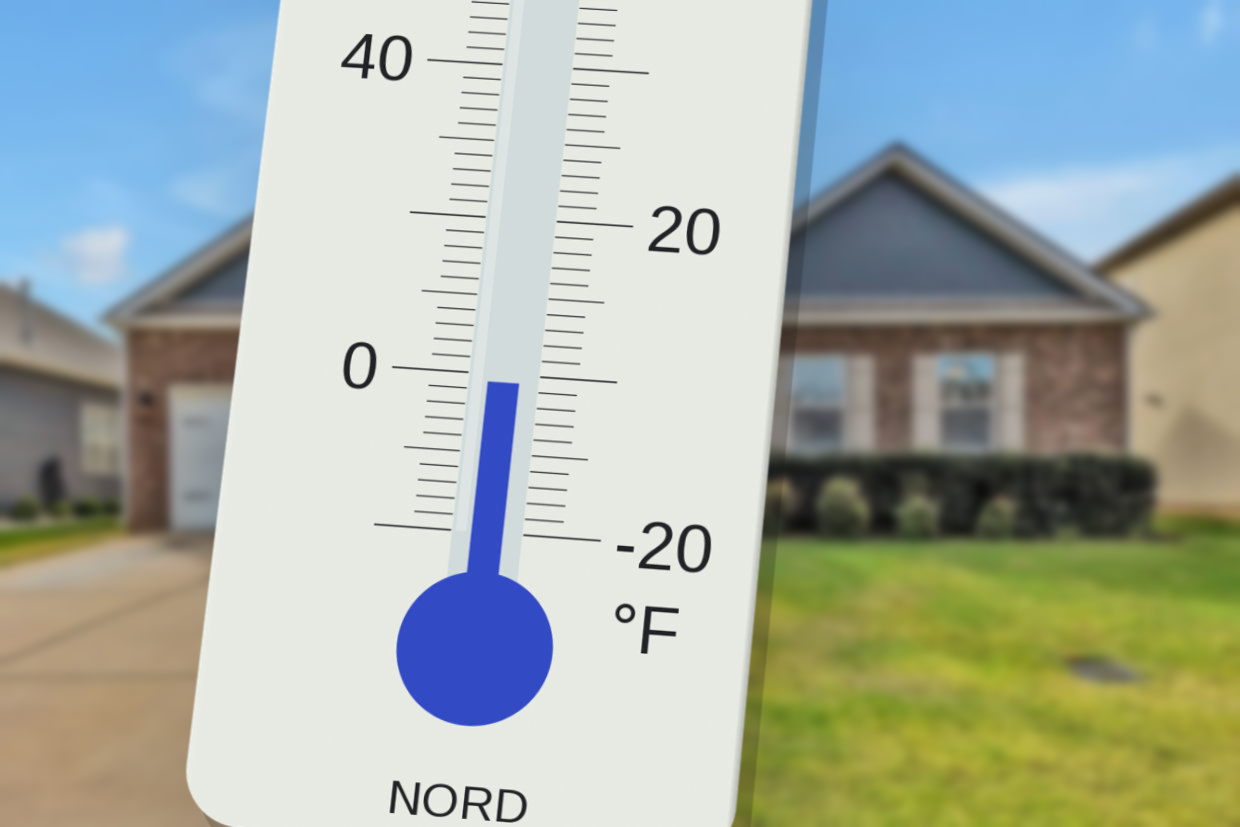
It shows -1 °F
